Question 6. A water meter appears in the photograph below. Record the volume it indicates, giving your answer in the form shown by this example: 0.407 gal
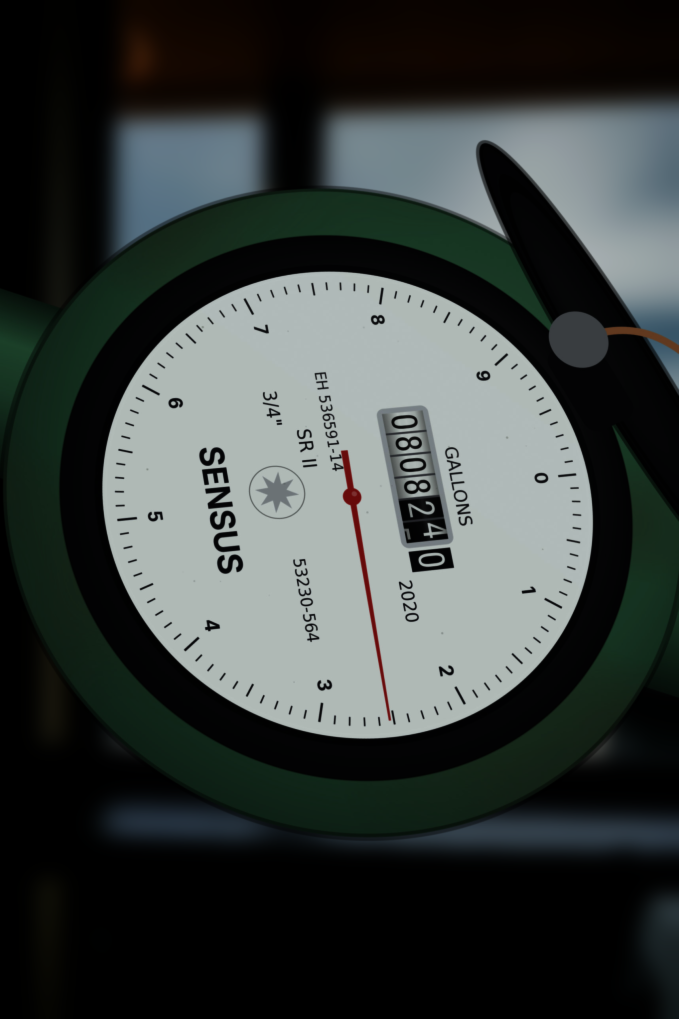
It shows 808242.5 gal
